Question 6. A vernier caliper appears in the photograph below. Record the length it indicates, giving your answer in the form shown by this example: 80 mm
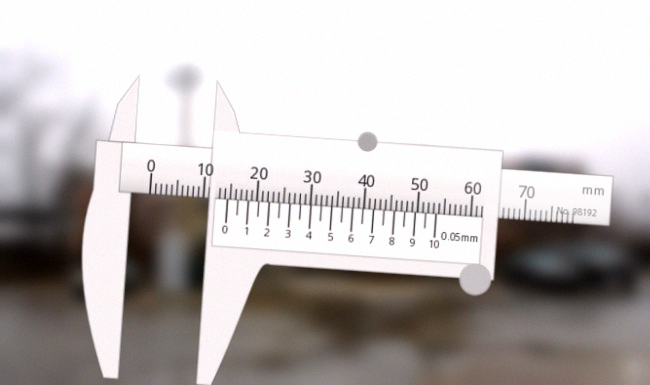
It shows 14.5 mm
